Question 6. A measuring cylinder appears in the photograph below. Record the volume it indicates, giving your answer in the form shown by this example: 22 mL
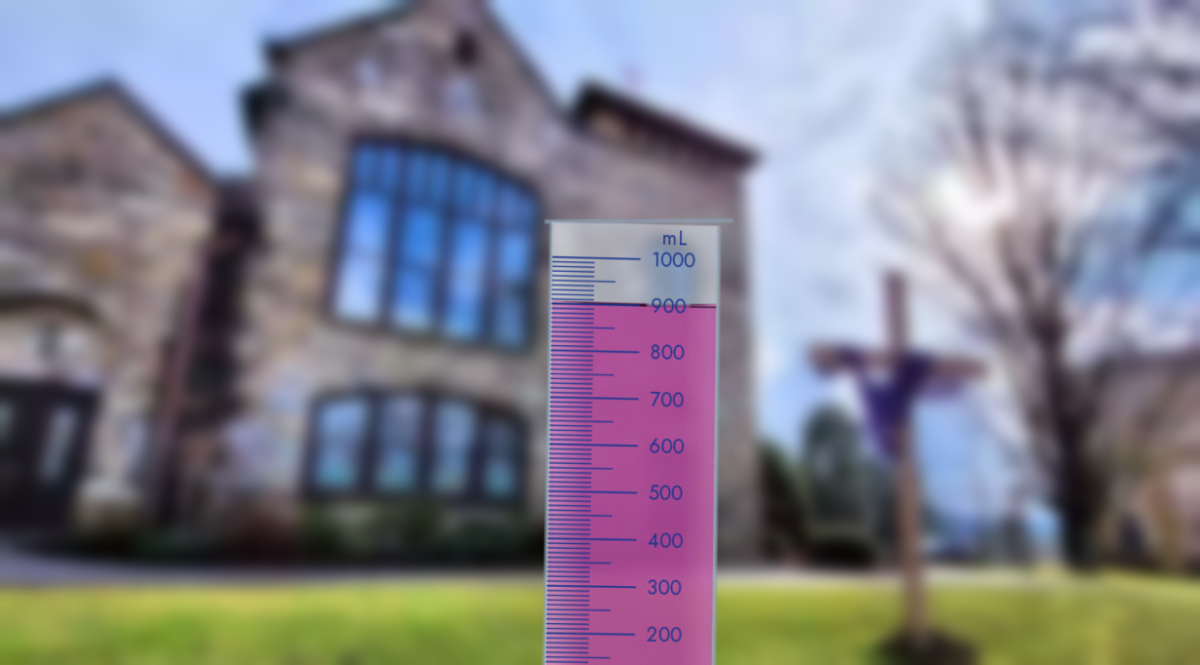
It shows 900 mL
